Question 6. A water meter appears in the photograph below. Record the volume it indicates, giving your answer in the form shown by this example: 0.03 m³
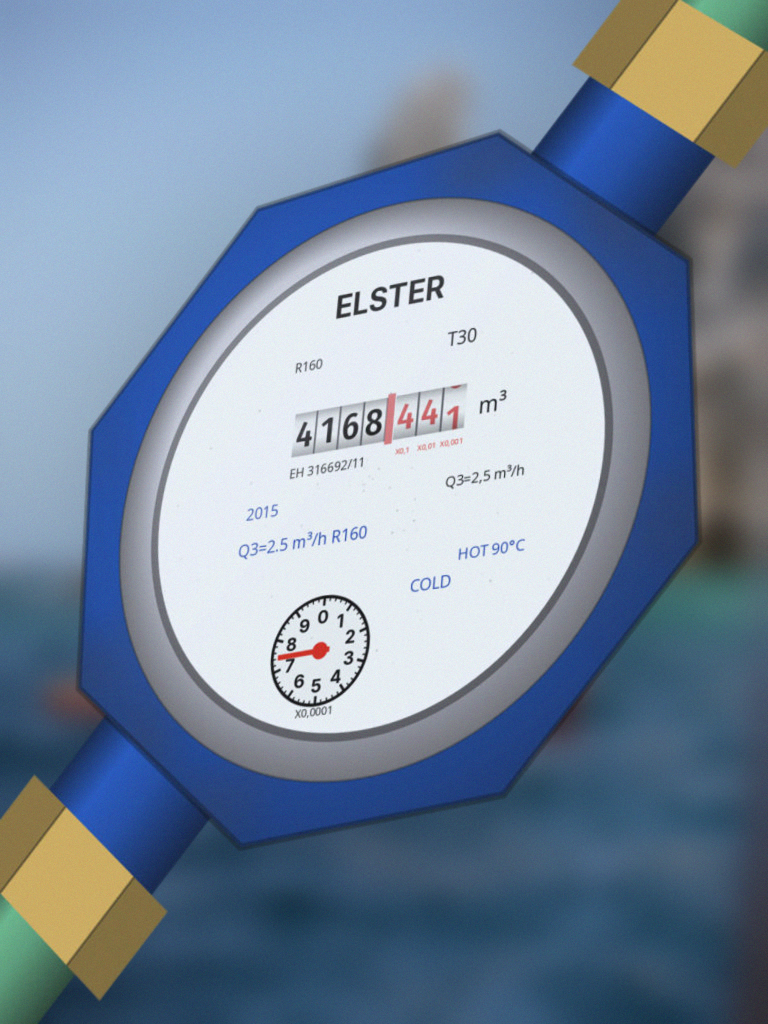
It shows 4168.4407 m³
